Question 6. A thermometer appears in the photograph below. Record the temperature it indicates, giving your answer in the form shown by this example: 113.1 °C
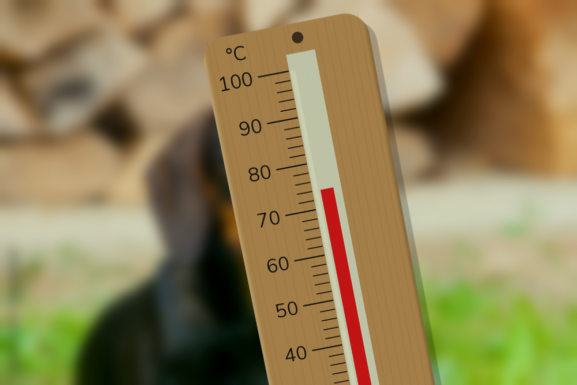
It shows 74 °C
